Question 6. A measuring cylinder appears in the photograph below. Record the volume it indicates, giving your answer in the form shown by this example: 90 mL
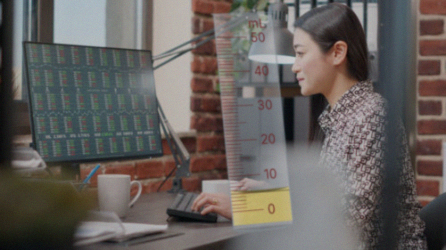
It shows 5 mL
